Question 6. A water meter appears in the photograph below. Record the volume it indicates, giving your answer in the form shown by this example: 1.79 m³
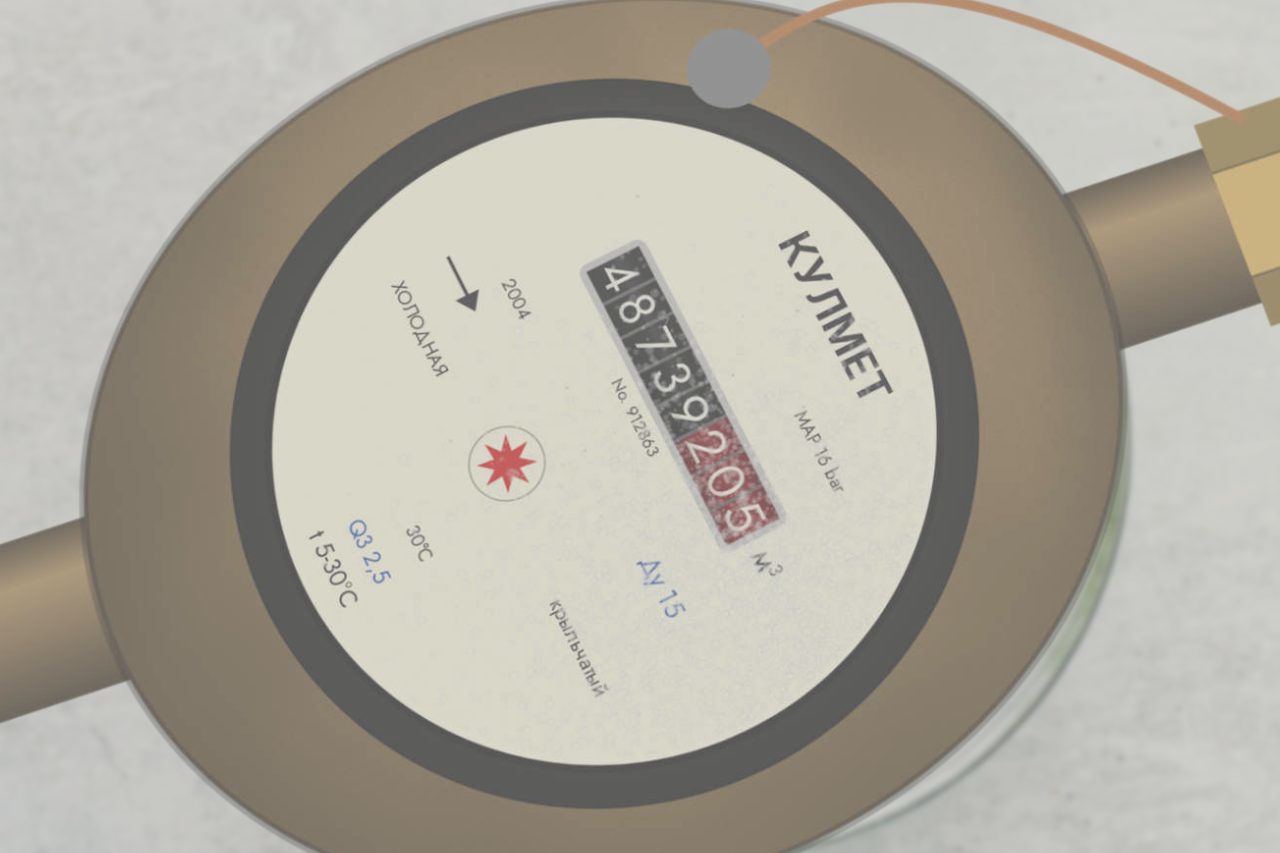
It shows 48739.205 m³
